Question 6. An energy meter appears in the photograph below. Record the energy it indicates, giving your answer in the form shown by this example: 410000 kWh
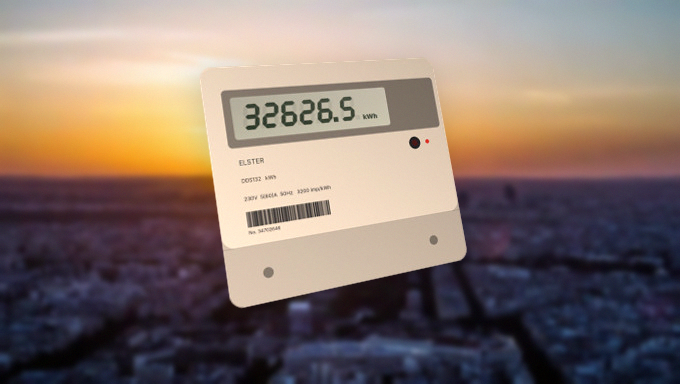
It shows 32626.5 kWh
